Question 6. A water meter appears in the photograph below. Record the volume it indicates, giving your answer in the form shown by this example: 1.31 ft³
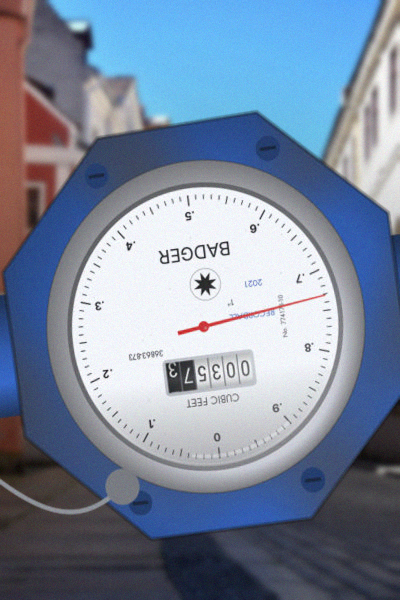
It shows 3572.73 ft³
